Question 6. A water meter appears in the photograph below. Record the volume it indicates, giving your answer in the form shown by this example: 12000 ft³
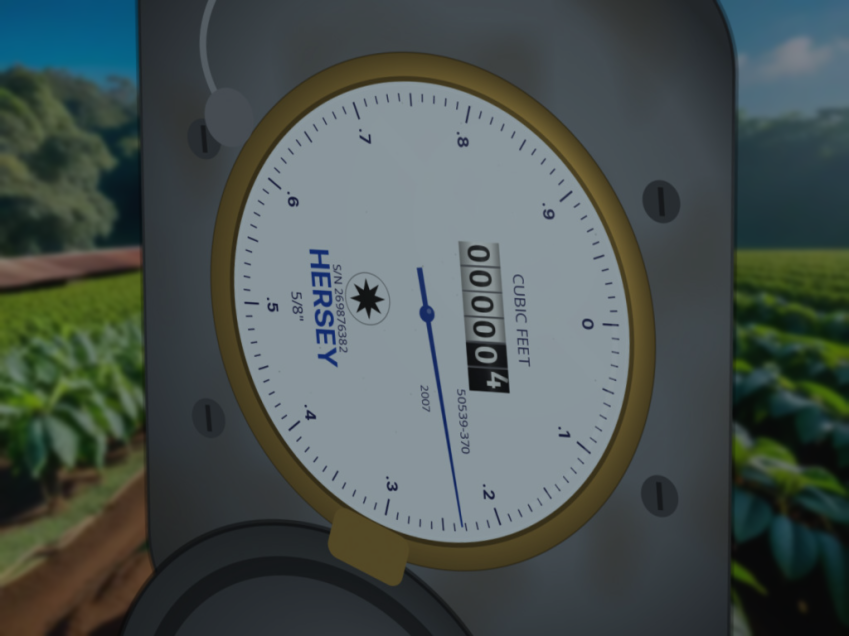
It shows 4.23 ft³
